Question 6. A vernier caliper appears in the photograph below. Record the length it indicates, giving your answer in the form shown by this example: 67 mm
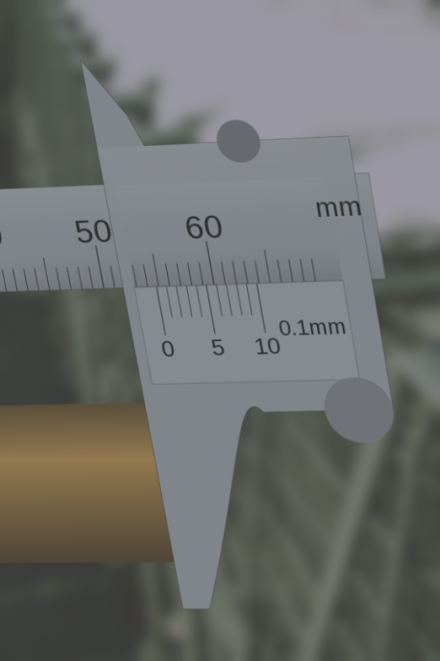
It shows 54.8 mm
